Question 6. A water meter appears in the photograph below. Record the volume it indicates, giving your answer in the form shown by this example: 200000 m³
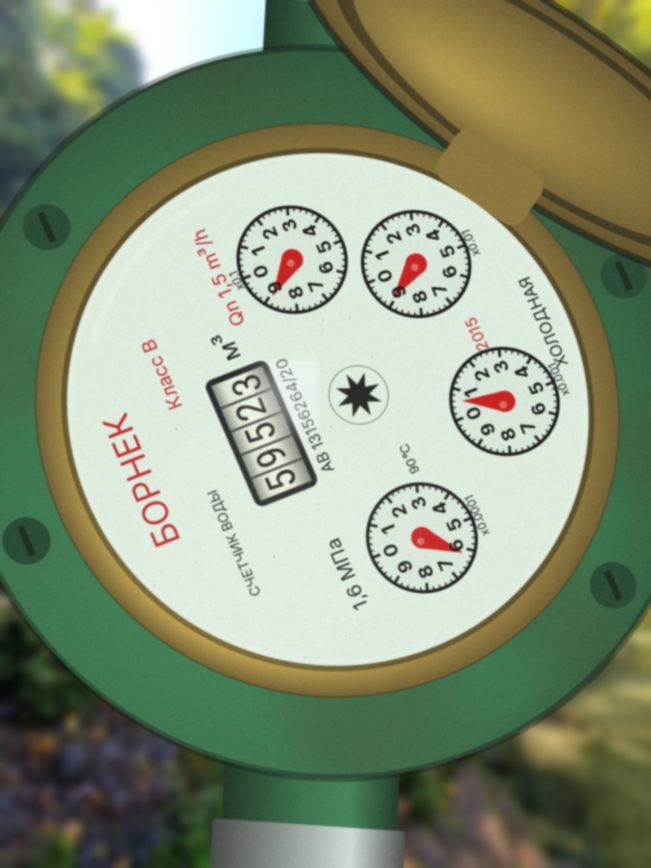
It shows 59522.8906 m³
